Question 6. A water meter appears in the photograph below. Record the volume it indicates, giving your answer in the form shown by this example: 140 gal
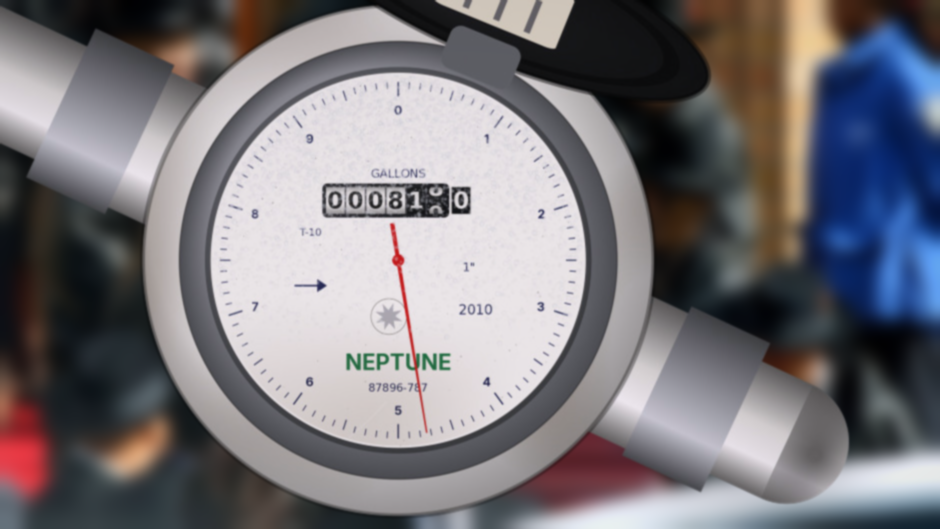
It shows 8184.7 gal
